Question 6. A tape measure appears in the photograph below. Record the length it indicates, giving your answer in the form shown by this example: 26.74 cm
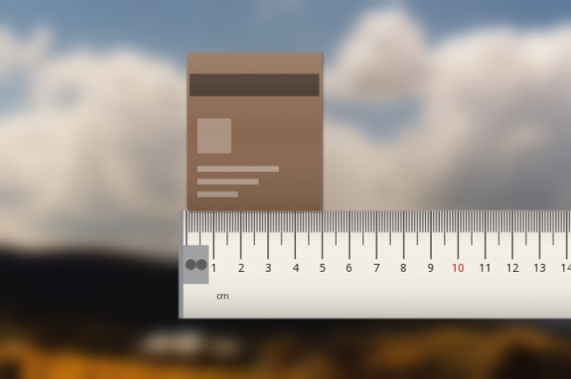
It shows 5 cm
